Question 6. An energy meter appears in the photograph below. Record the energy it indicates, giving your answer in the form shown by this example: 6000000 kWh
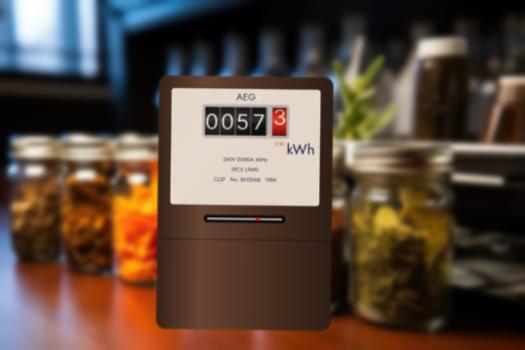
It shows 57.3 kWh
